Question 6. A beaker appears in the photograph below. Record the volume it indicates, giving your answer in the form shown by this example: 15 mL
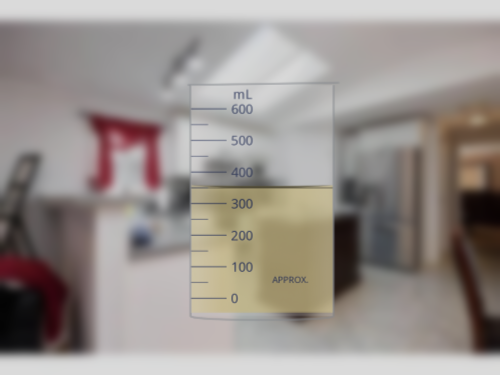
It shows 350 mL
